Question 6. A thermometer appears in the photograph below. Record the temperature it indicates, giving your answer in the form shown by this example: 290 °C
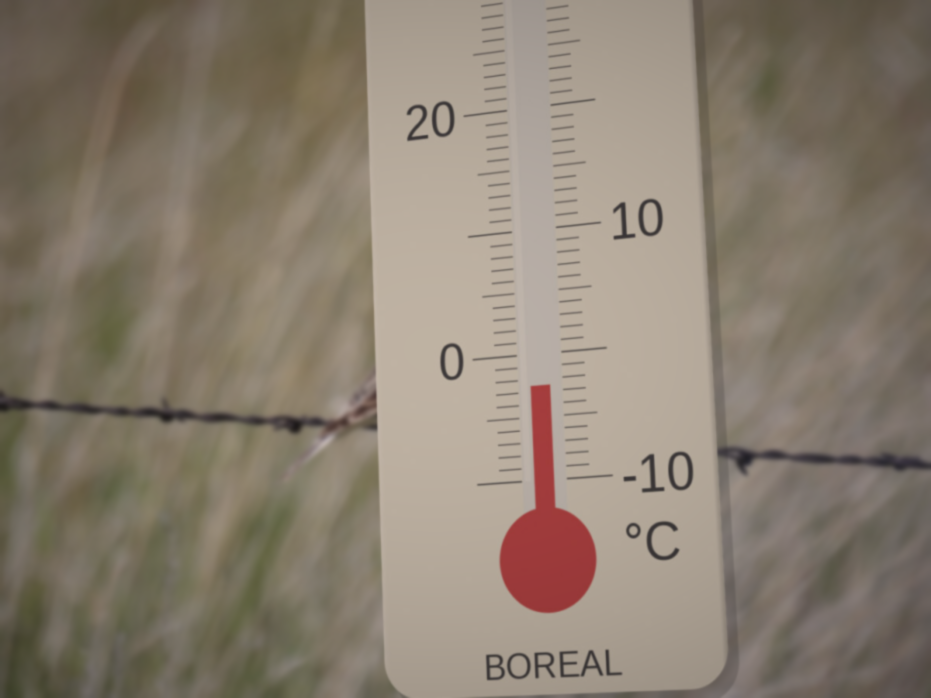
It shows -2.5 °C
